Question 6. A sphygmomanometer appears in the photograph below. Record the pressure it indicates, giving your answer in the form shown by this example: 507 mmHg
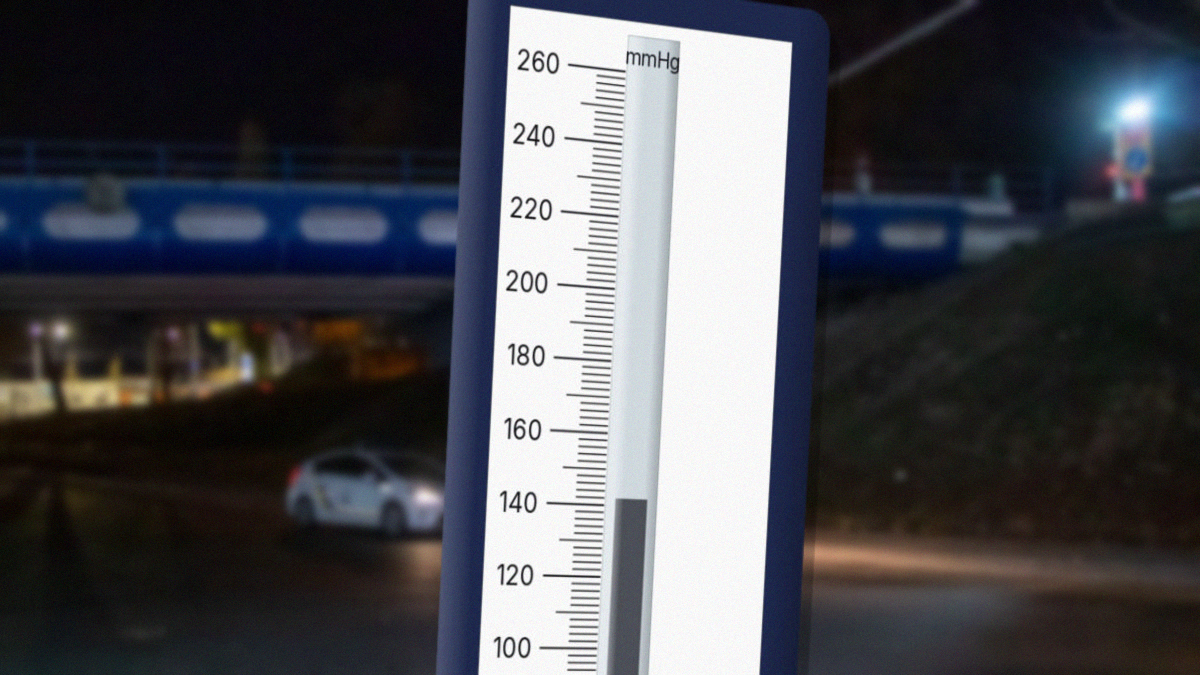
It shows 142 mmHg
